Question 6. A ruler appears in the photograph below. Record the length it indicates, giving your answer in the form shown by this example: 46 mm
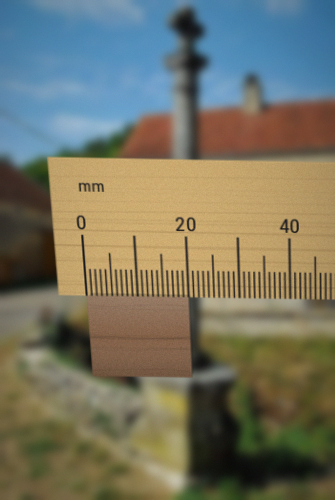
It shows 20 mm
